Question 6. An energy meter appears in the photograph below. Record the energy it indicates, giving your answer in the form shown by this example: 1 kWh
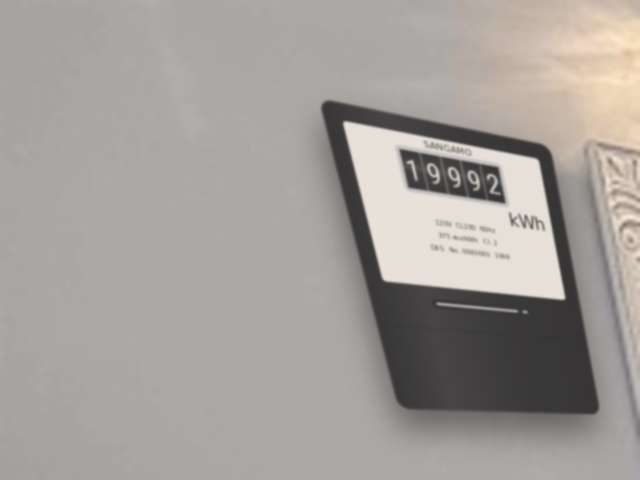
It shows 19992 kWh
